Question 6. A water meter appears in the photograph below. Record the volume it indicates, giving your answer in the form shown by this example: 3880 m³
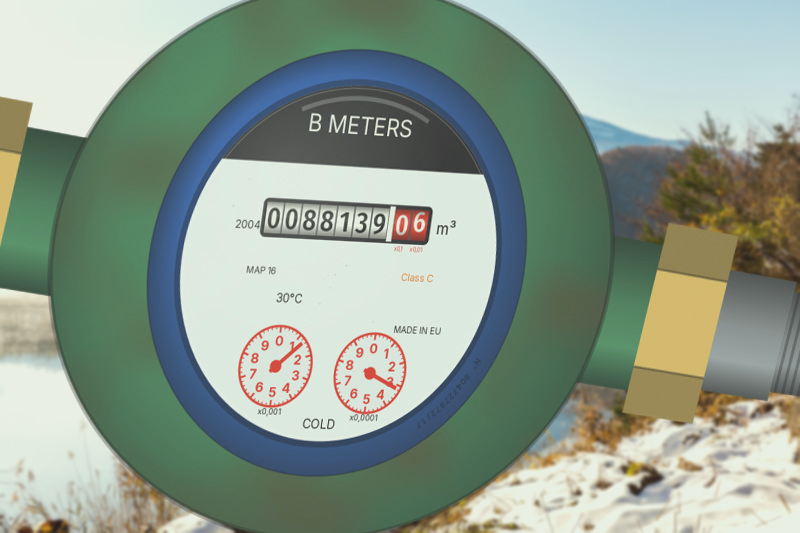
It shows 88139.0613 m³
